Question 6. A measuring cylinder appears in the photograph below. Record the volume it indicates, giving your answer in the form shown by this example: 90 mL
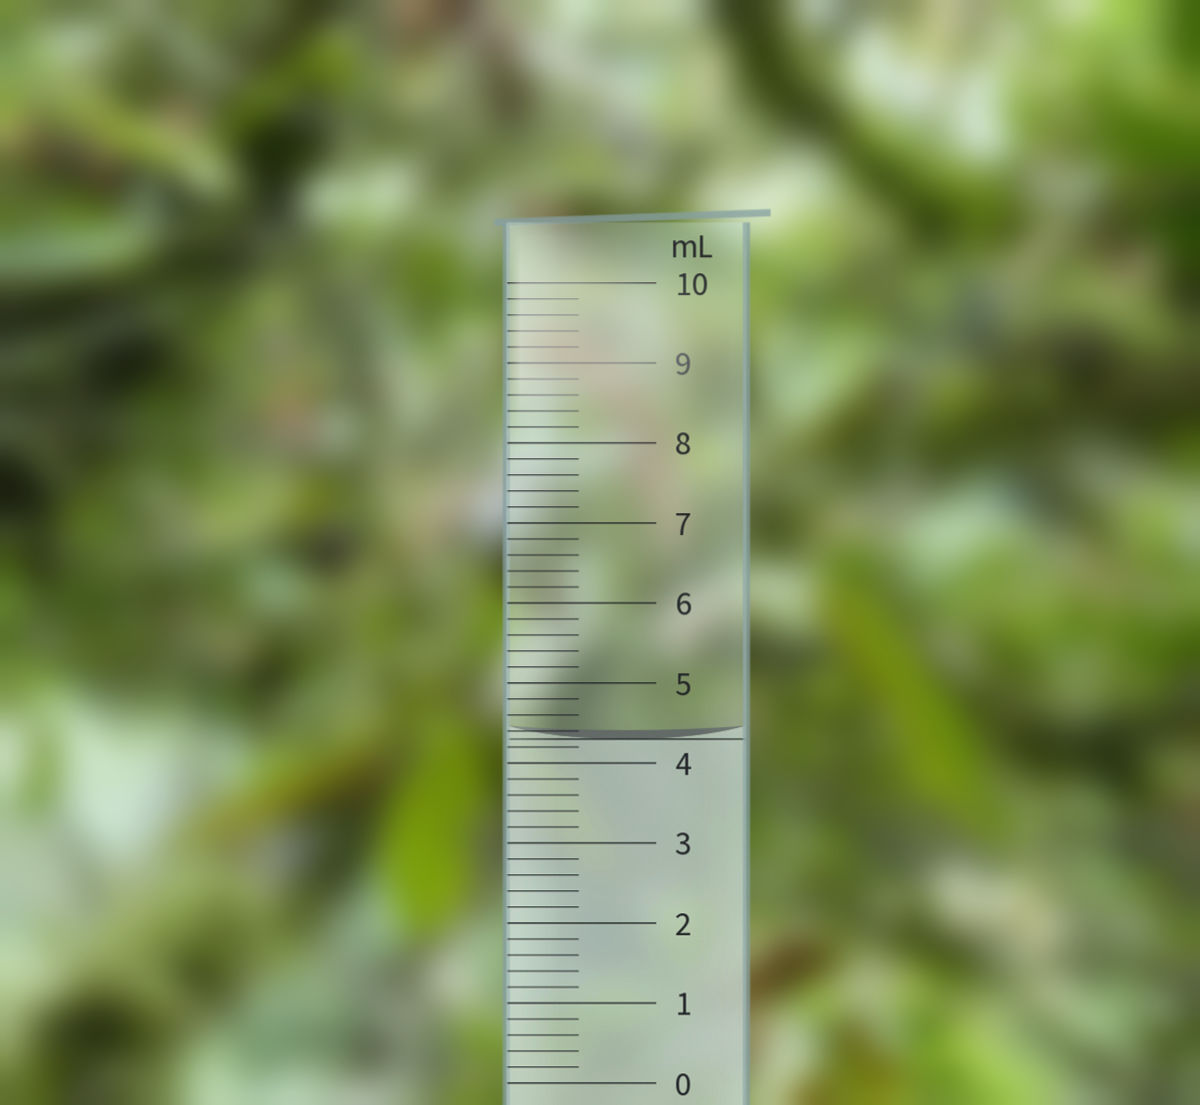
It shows 4.3 mL
